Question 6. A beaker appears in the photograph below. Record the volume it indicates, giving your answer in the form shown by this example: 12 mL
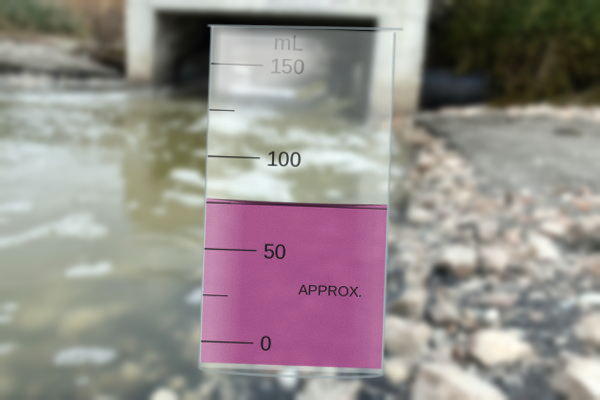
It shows 75 mL
